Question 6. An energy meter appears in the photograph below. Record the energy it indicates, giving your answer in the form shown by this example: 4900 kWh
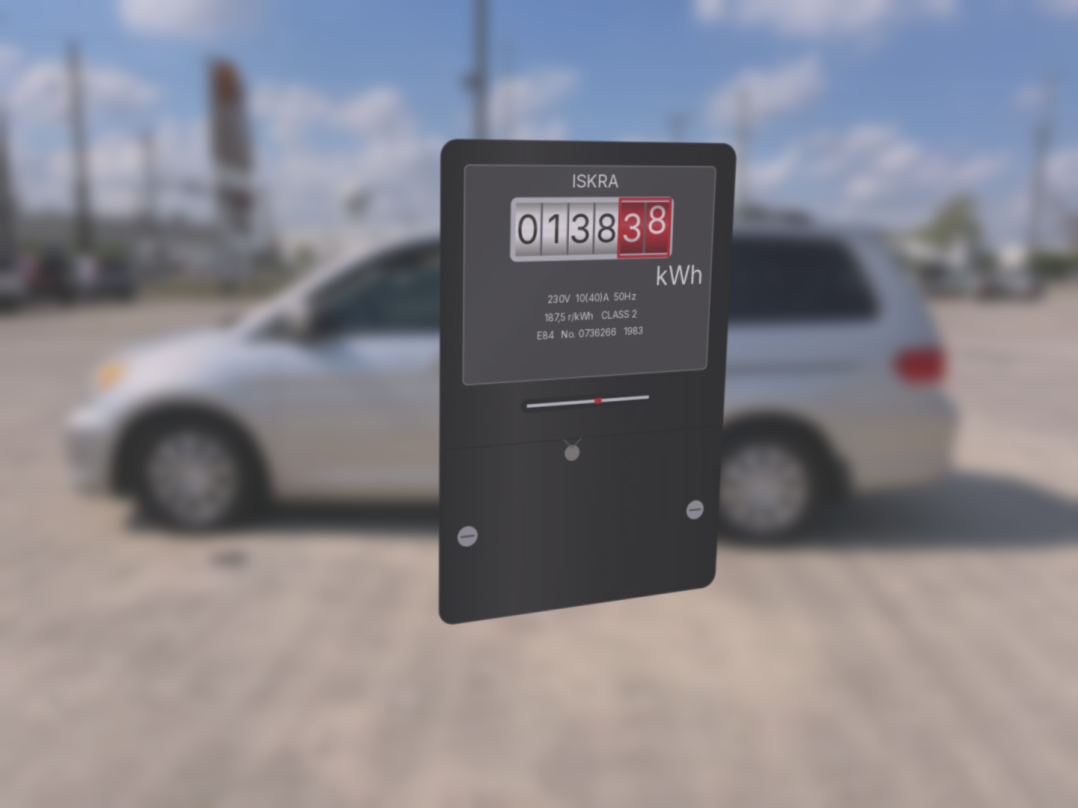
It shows 138.38 kWh
